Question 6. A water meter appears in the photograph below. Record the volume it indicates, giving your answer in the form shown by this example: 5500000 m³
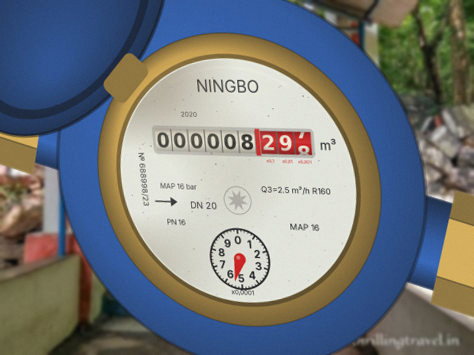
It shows 8.2975 m³
